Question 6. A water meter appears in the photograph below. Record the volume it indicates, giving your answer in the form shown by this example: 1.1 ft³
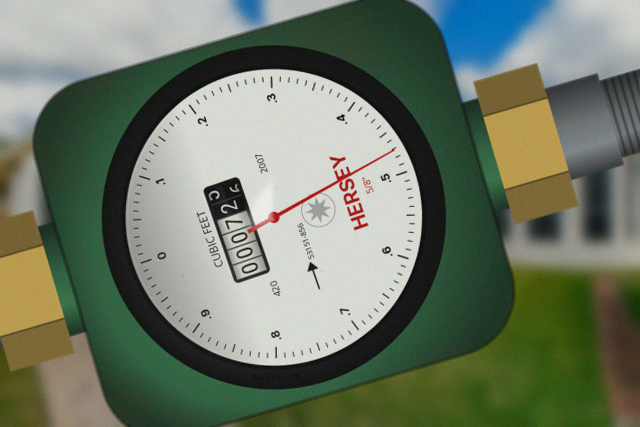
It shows 725.47 ft³
